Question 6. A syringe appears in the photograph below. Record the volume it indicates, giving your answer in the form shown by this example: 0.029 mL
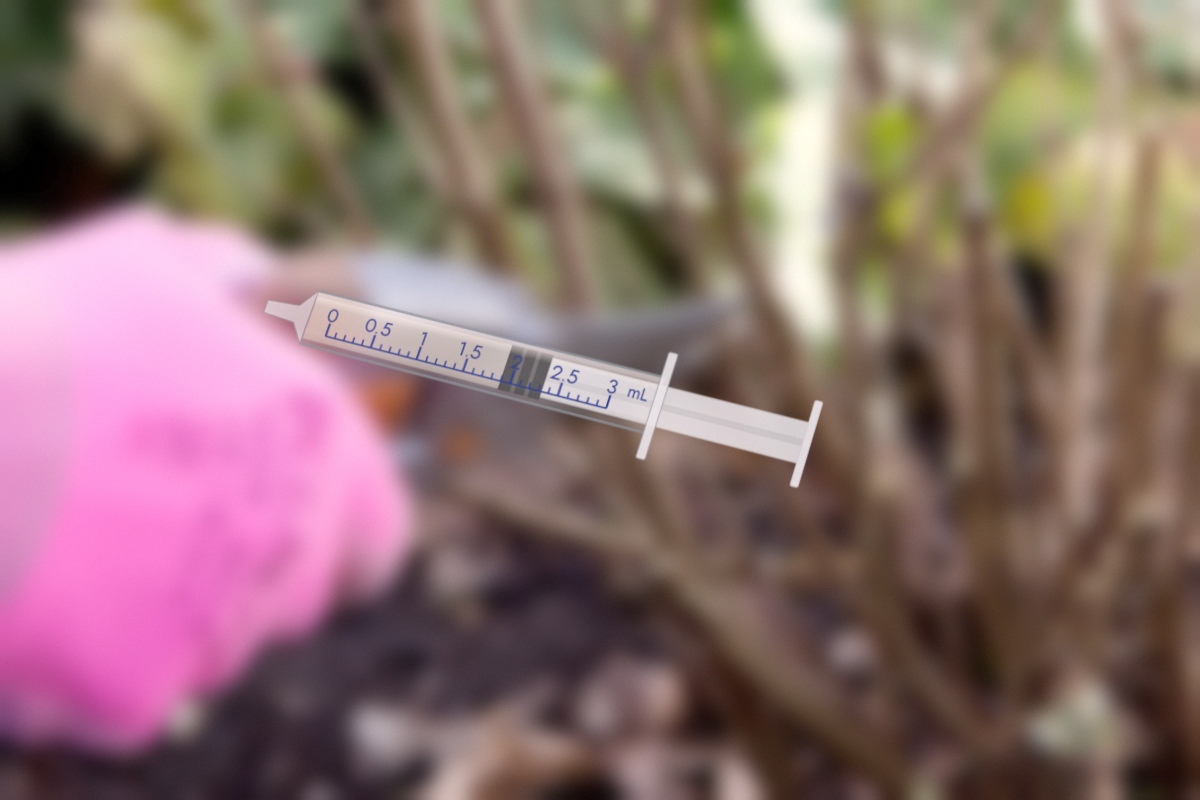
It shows 1.9 mL
